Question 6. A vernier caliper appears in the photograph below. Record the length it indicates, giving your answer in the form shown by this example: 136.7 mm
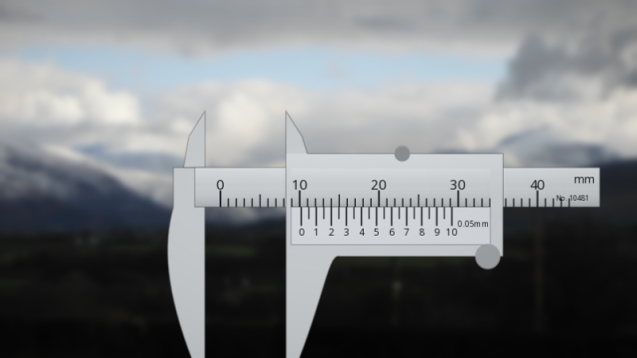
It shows 10.2 mm
